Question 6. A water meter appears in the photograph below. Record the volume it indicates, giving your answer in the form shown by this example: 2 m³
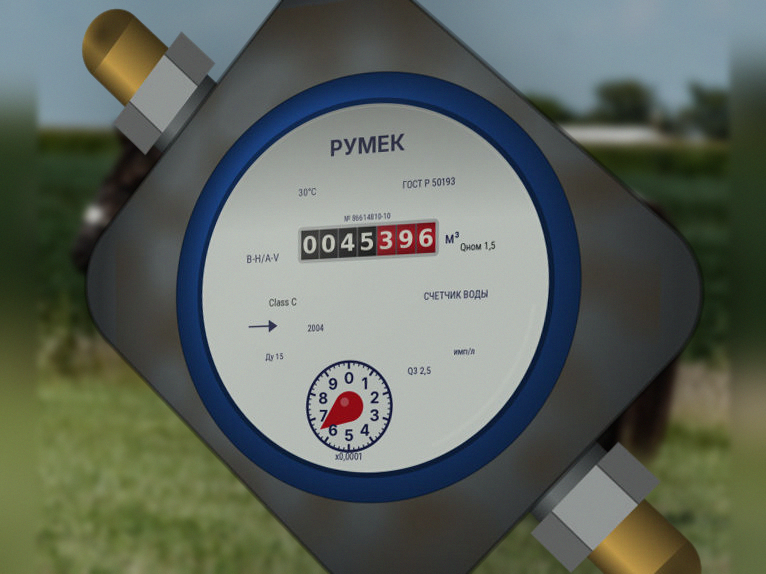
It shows 45.3966 m³
